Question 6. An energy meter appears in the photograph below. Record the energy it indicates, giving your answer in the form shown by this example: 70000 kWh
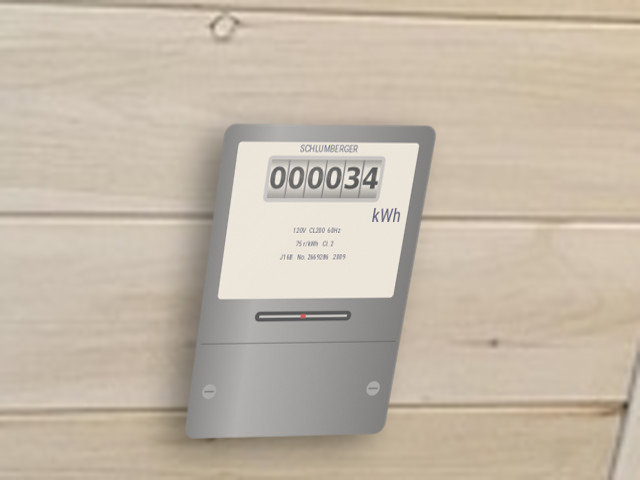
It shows 34 kWh
